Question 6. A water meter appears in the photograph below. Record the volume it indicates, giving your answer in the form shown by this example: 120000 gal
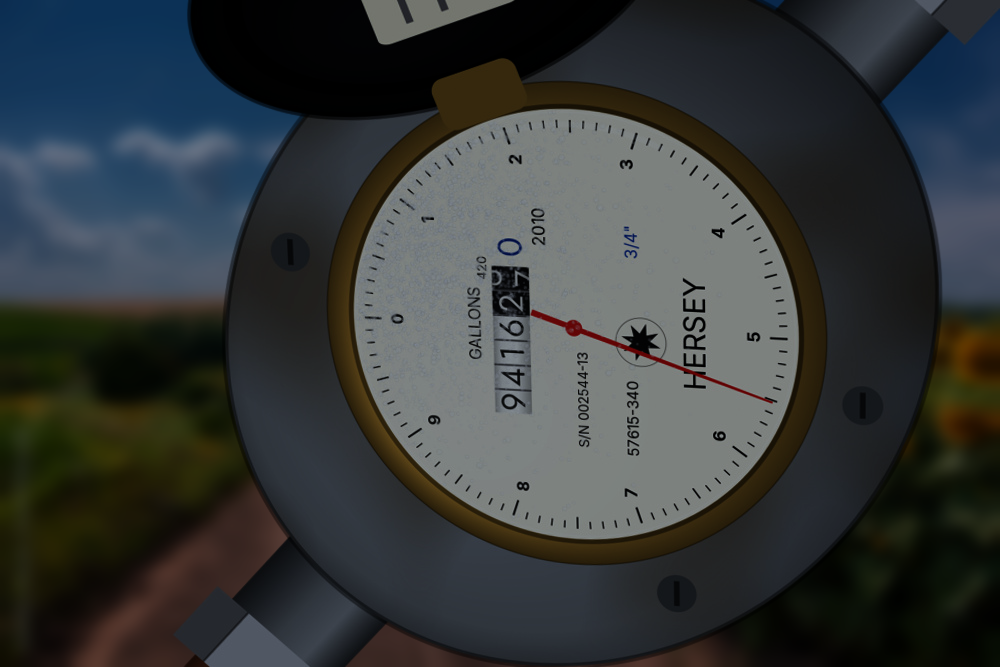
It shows 9416265.5 gal
